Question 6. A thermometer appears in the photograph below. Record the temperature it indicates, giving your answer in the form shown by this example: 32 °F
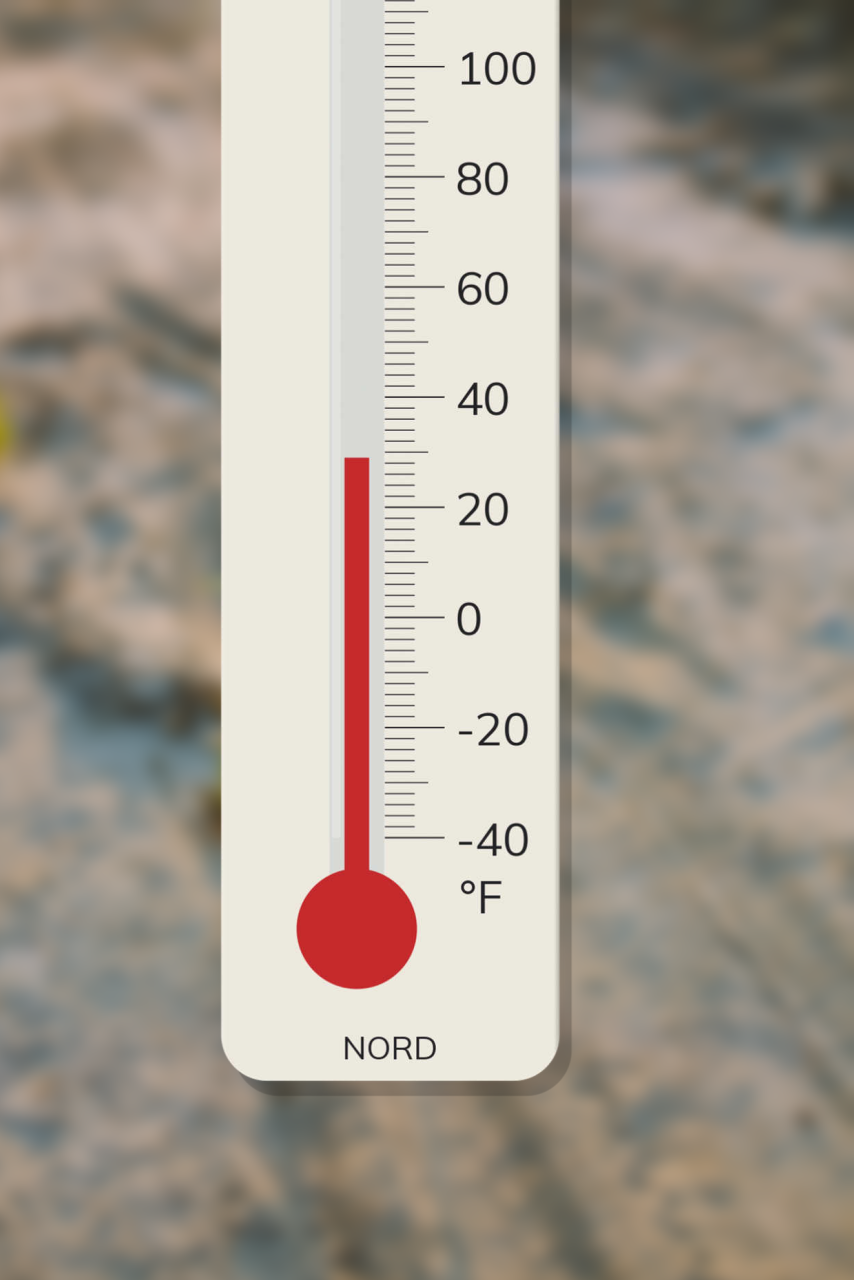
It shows 29 °F
